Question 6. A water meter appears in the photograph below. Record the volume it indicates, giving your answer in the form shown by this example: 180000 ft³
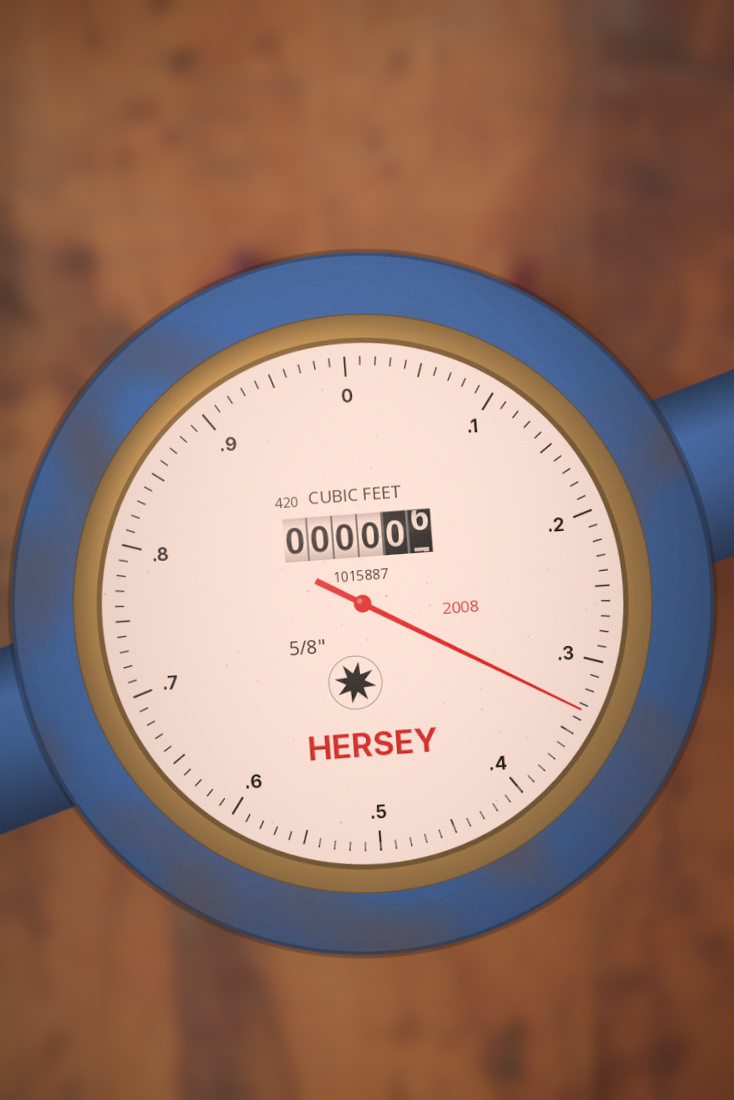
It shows 6.33 ft³
